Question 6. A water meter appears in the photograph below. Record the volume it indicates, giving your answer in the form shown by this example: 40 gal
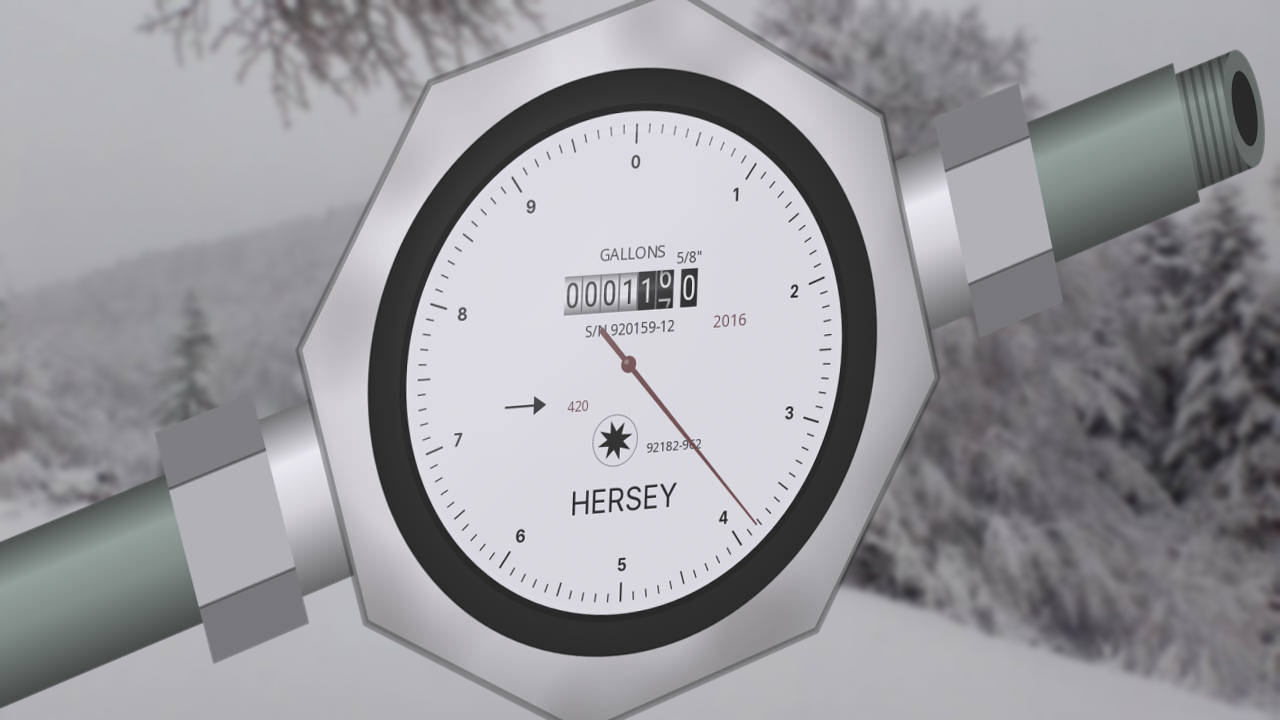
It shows 1163.8 gal
